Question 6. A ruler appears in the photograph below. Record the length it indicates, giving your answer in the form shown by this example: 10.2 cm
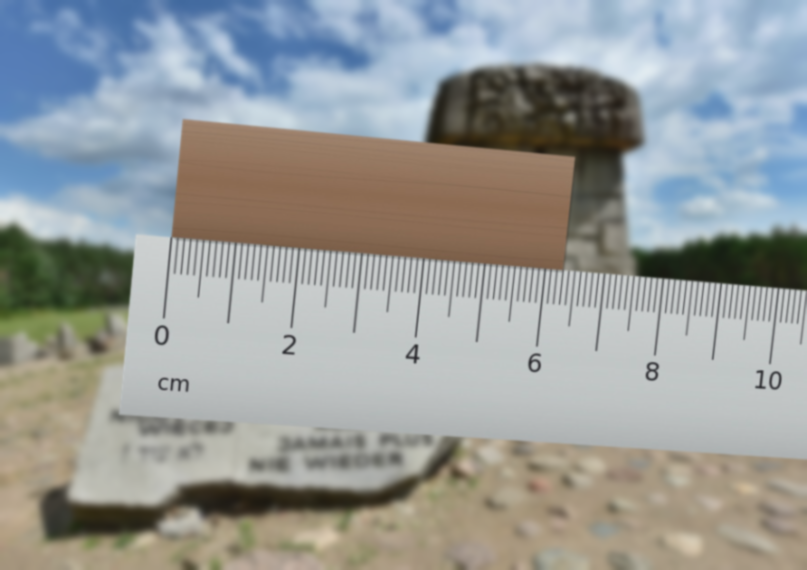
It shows 6.3 cm
